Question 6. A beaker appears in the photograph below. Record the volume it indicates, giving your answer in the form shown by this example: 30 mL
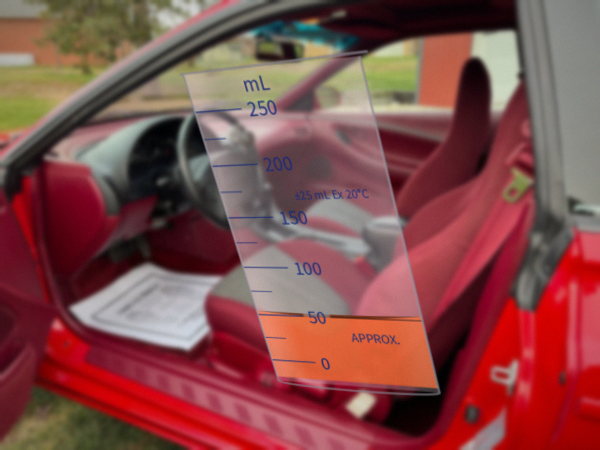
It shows 50 mL
